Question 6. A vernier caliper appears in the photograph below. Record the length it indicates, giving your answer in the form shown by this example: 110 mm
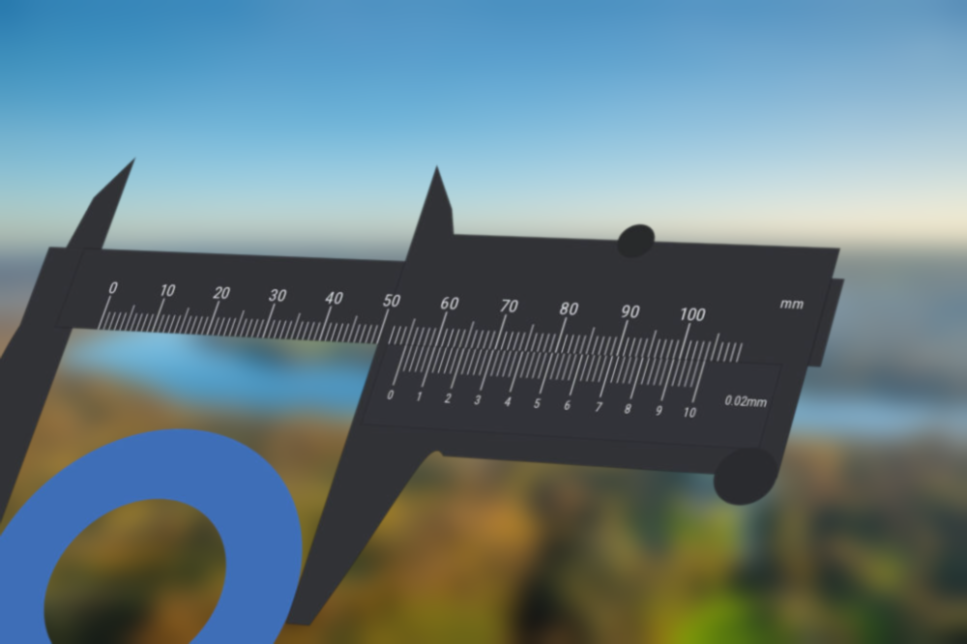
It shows 55.0 mm
